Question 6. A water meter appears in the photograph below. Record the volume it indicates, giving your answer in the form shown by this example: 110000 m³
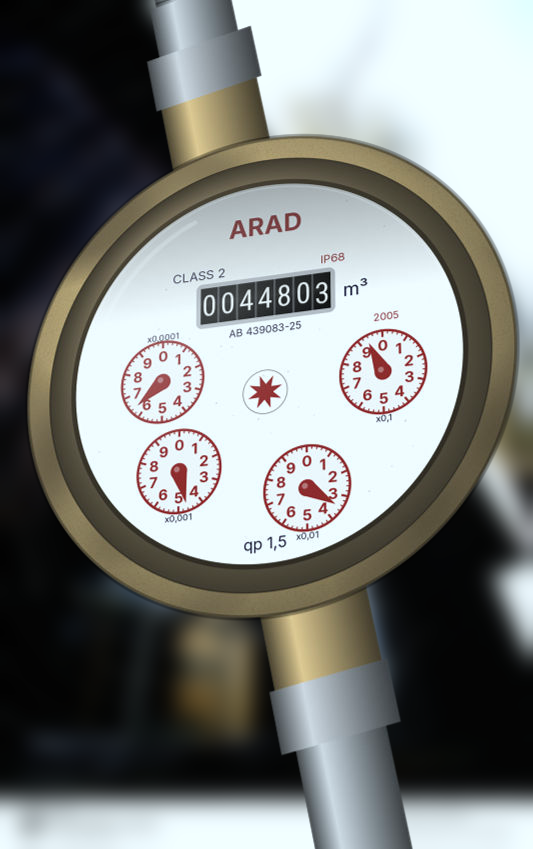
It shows 44802.9346 m³
